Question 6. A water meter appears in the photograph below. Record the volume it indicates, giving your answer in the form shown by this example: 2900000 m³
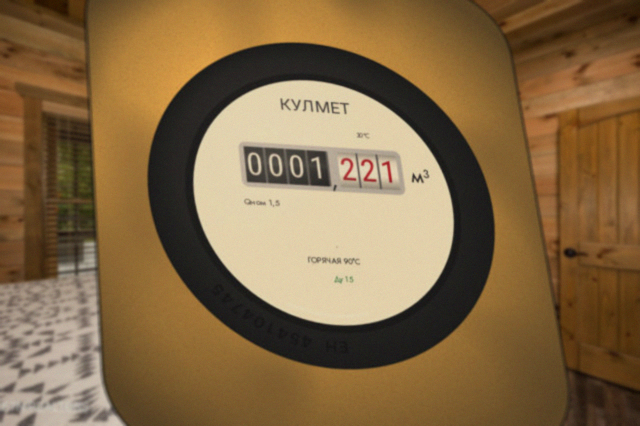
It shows 1.221 m³
